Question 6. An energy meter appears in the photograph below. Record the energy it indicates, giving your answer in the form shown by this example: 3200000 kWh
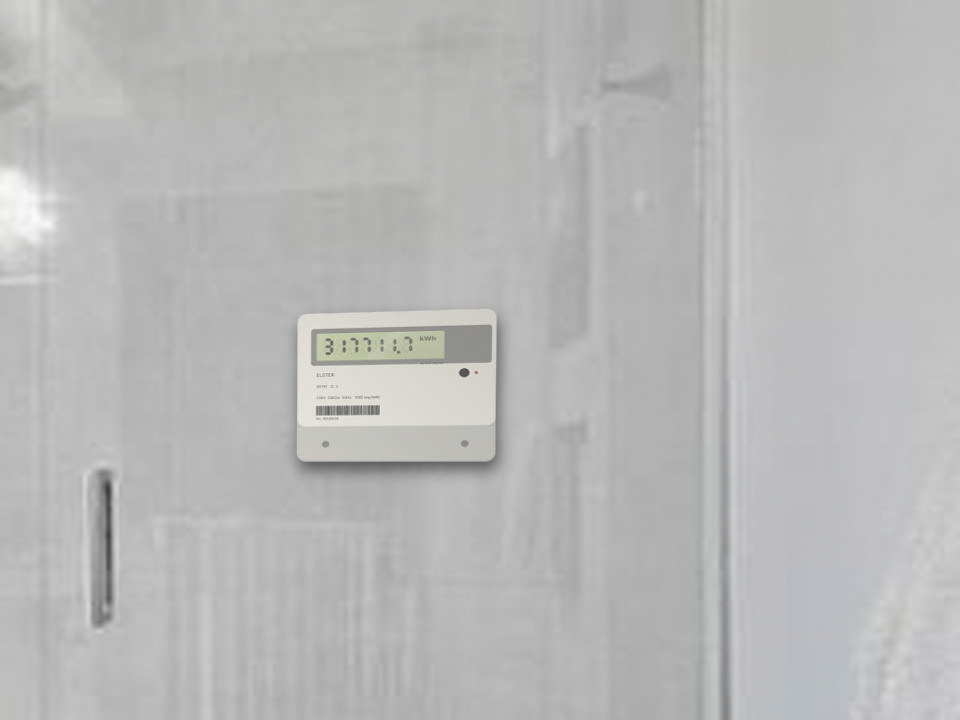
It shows 317711.7 kWh
